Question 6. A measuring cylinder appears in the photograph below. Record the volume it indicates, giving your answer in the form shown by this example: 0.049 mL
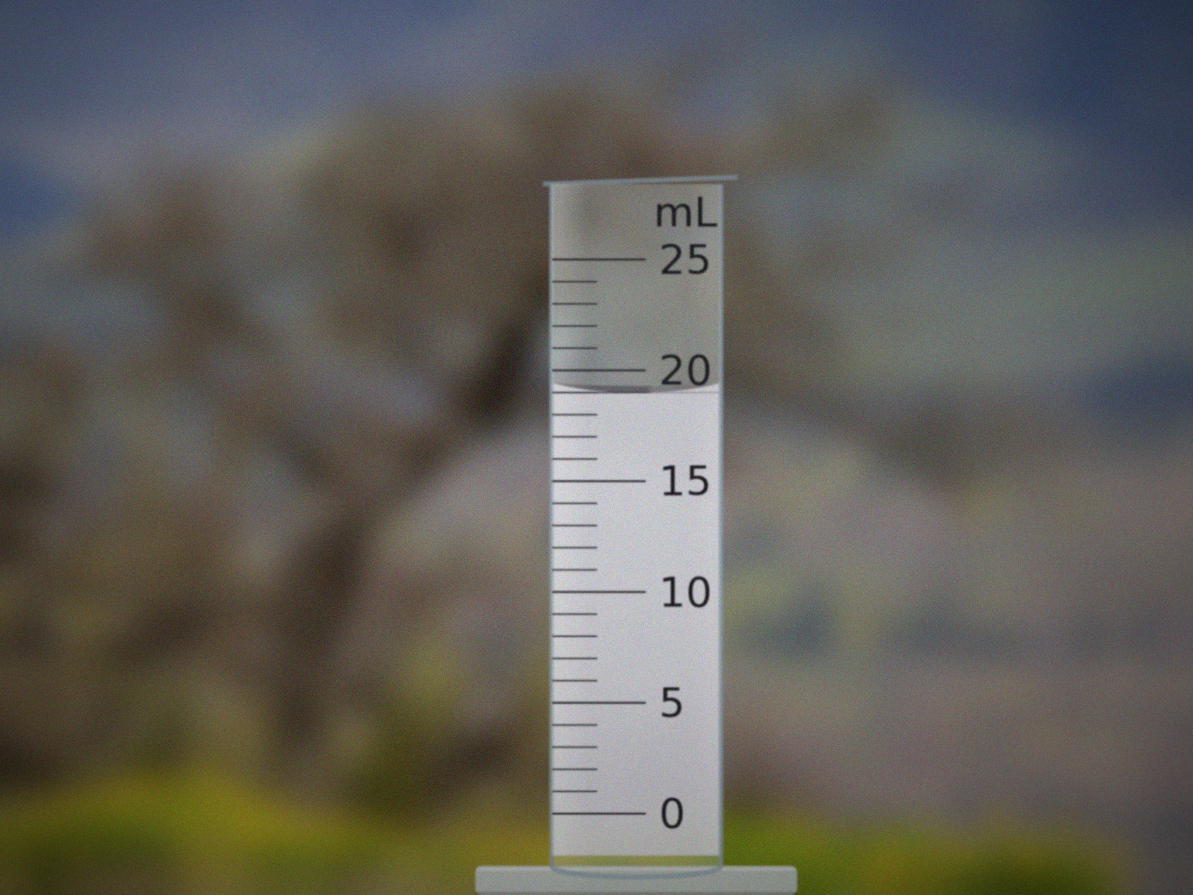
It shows 19 mL
